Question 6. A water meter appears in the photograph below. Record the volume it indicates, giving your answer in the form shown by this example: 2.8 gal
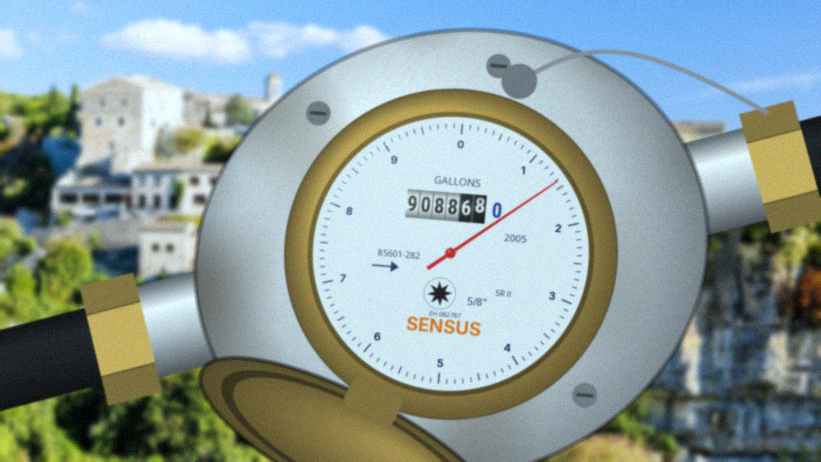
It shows 9088681.4 gal
